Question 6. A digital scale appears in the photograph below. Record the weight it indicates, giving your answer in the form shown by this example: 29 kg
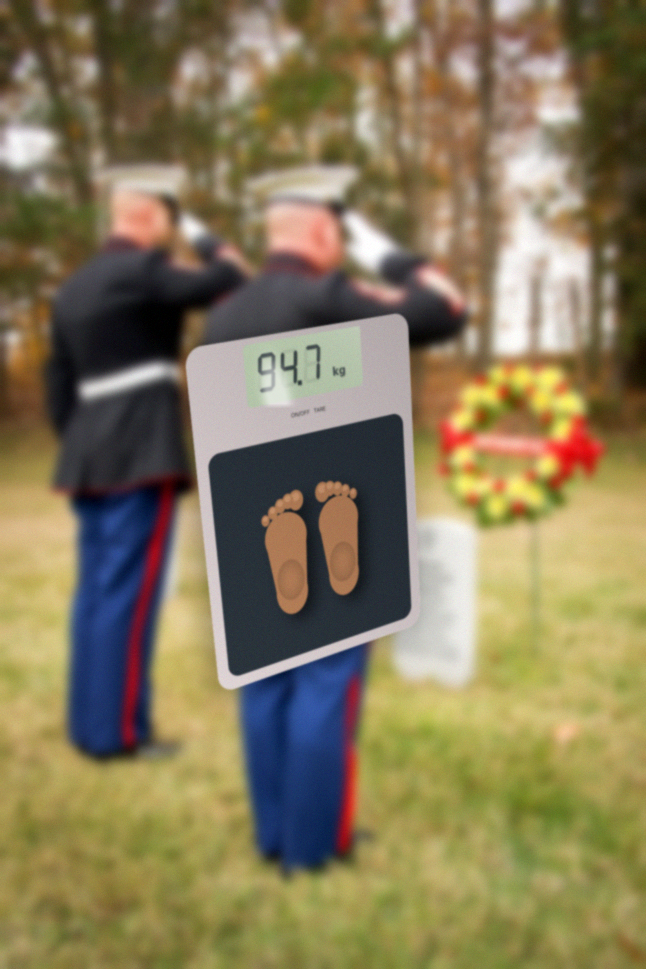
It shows 94.7 kg
